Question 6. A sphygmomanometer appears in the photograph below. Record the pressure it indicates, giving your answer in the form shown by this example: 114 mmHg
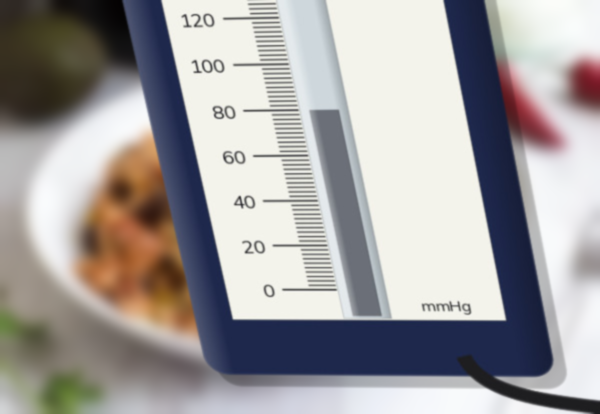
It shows 80 mmHg
